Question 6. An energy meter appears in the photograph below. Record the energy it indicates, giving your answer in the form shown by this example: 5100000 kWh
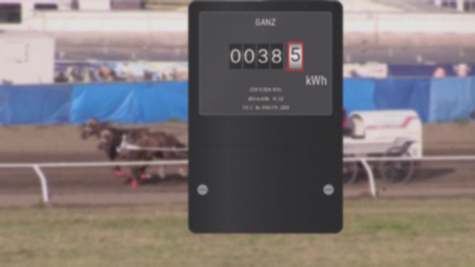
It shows 38.5 kWh
